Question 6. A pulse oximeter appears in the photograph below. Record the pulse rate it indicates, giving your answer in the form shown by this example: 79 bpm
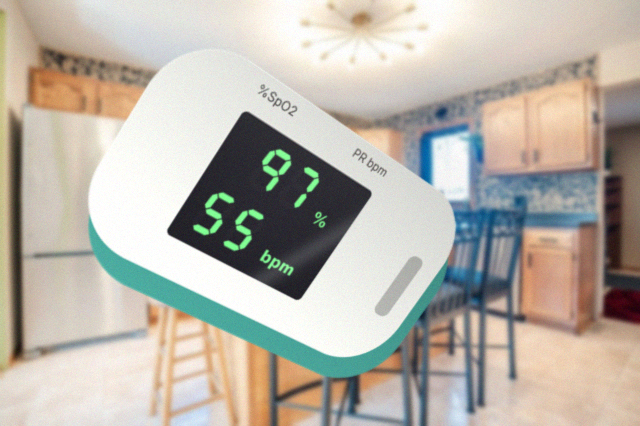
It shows 55 bpm
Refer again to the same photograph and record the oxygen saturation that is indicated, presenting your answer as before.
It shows 97 %
